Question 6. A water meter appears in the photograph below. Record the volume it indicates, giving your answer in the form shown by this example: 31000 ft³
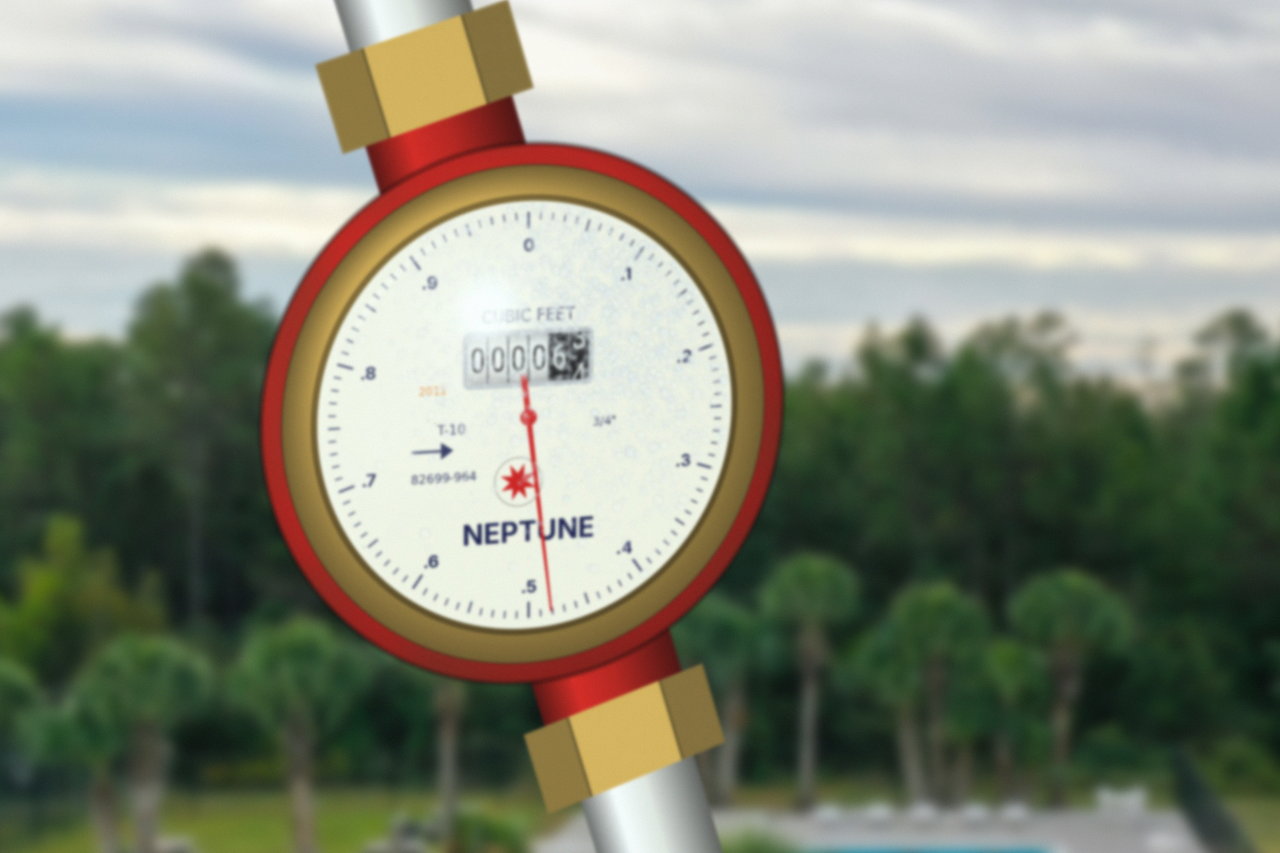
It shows 63.48 ft³
